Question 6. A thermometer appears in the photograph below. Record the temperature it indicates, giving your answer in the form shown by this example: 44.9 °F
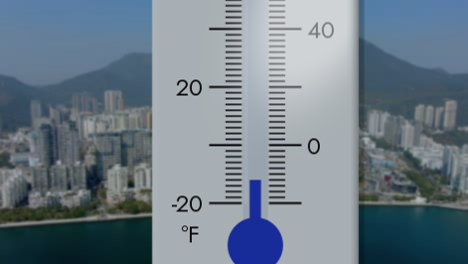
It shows -12 °F
